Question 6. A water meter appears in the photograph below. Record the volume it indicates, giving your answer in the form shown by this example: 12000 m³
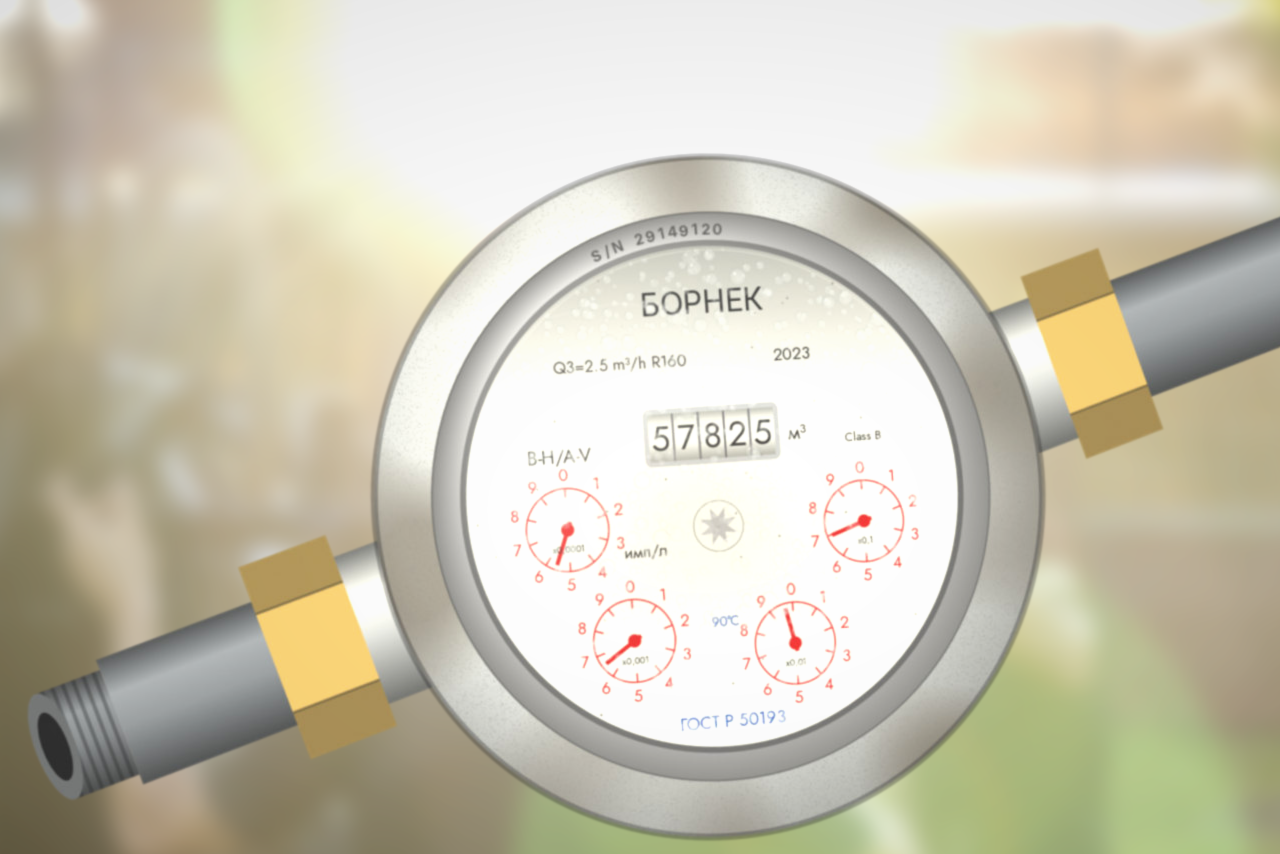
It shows 57825.6965 m³
